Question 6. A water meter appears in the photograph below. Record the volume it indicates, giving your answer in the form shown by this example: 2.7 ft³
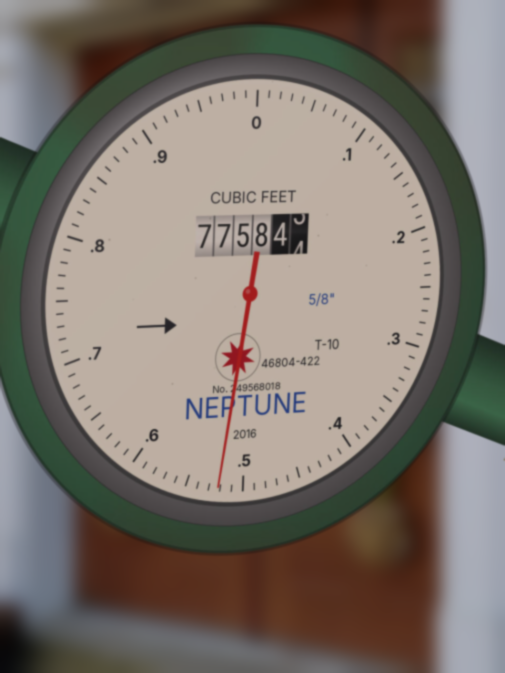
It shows 775843.52 ft³
